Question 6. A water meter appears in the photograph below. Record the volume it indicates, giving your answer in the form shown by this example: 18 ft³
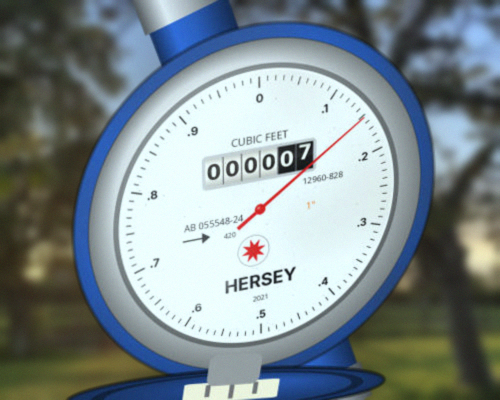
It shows 7.15 ft³
